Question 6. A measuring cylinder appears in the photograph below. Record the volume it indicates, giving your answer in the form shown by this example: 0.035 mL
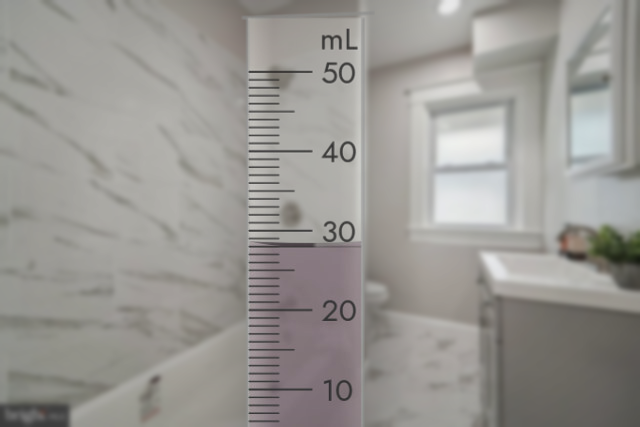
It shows 28 mL
